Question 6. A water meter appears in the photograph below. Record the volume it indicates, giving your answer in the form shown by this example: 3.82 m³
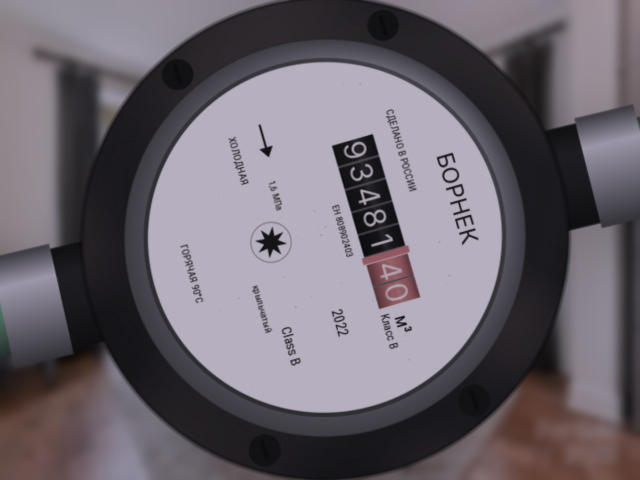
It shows 93481.40 m³
